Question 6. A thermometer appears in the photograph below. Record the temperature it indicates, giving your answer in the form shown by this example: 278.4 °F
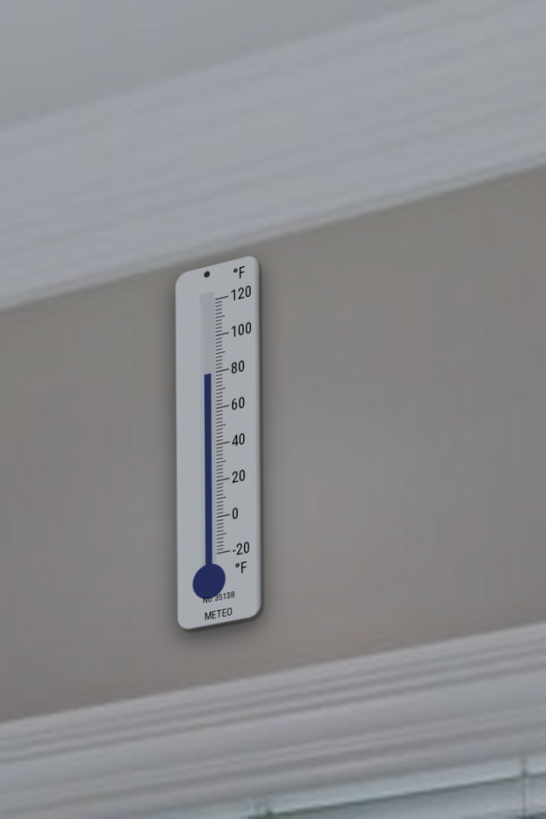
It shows 80 °F
